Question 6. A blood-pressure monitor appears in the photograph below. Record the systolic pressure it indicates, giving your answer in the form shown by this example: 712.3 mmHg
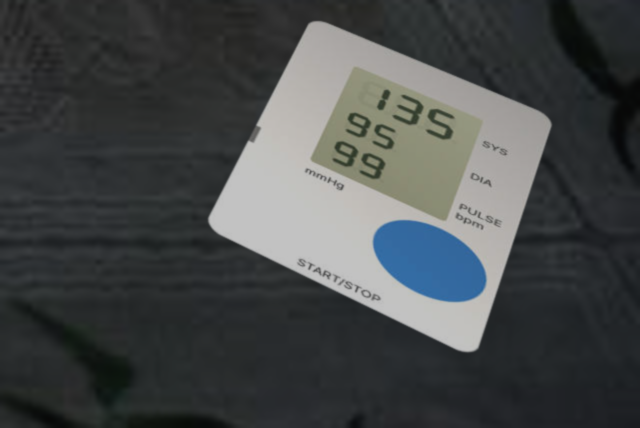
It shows 135 mmHg
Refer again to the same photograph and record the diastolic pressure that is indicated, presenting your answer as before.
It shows 95 mmHg
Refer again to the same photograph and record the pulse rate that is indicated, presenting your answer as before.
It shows 99 bpm
